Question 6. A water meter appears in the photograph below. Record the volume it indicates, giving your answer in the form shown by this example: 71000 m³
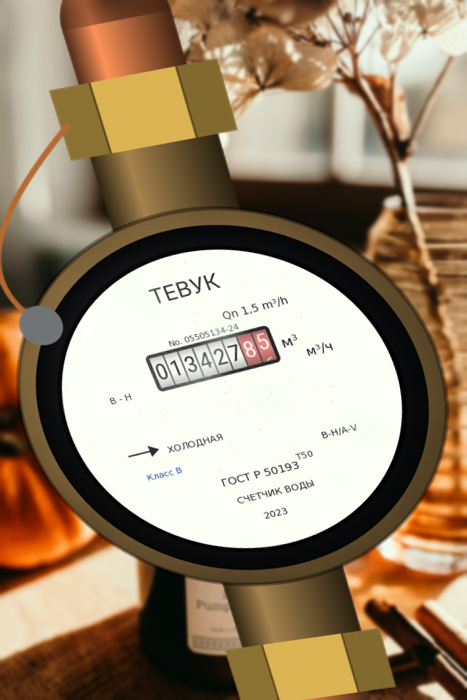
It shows 13427.85 m³
